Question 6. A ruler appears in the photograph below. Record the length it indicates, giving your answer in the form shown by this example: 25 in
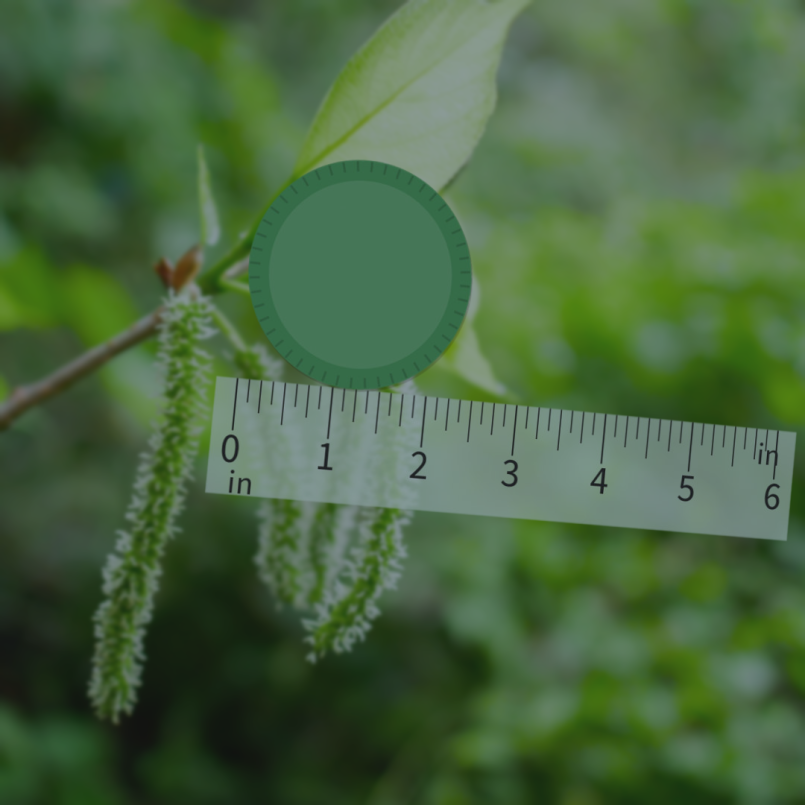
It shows 2.375 in
